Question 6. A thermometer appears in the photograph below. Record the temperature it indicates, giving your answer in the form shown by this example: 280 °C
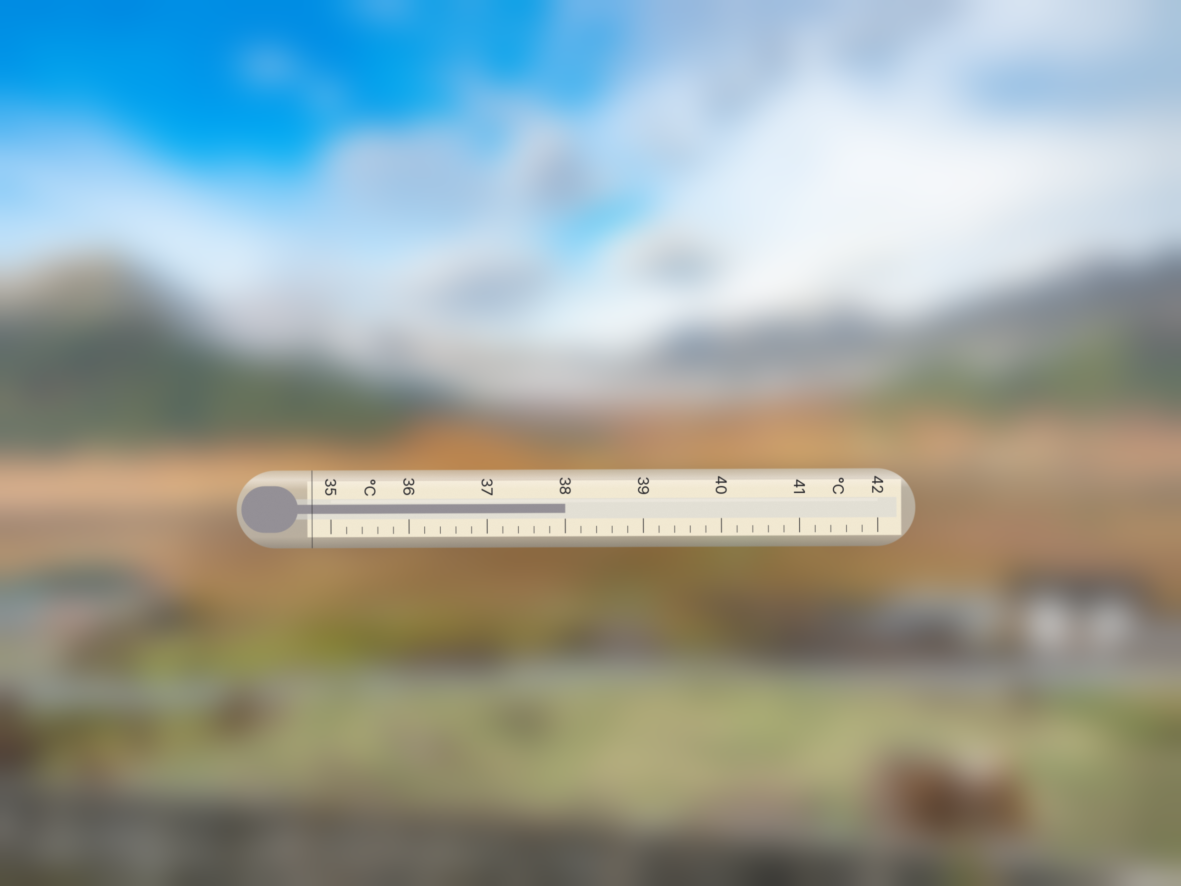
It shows 38 °C
